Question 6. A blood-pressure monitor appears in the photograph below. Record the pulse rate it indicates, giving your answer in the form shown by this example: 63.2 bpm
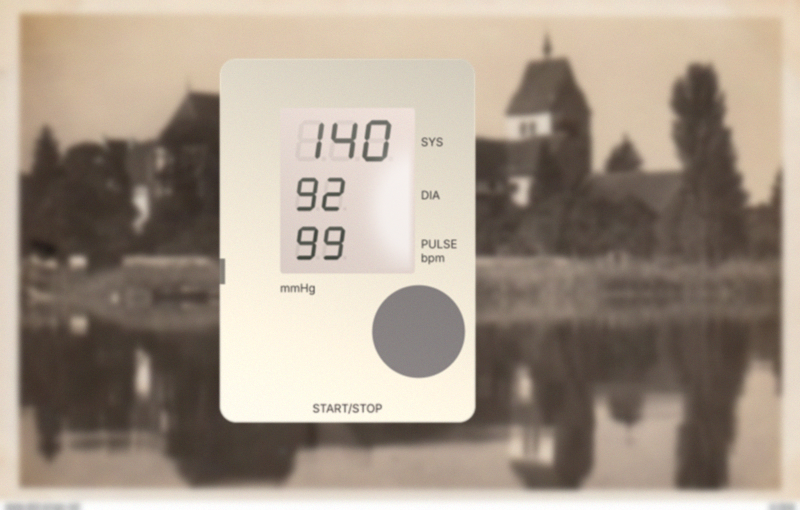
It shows 99 bpm
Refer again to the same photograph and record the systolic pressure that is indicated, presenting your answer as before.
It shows 140 mmHg
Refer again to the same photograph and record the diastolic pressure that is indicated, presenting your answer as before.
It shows 92 mmHg
